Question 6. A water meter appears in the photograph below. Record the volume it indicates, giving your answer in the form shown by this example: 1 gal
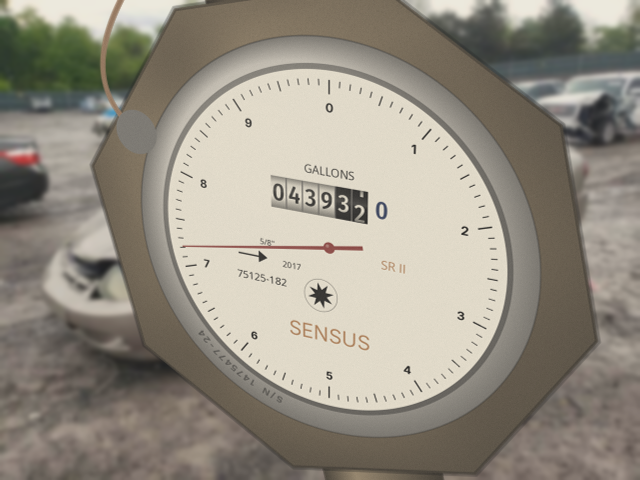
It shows 439317.2 gal
